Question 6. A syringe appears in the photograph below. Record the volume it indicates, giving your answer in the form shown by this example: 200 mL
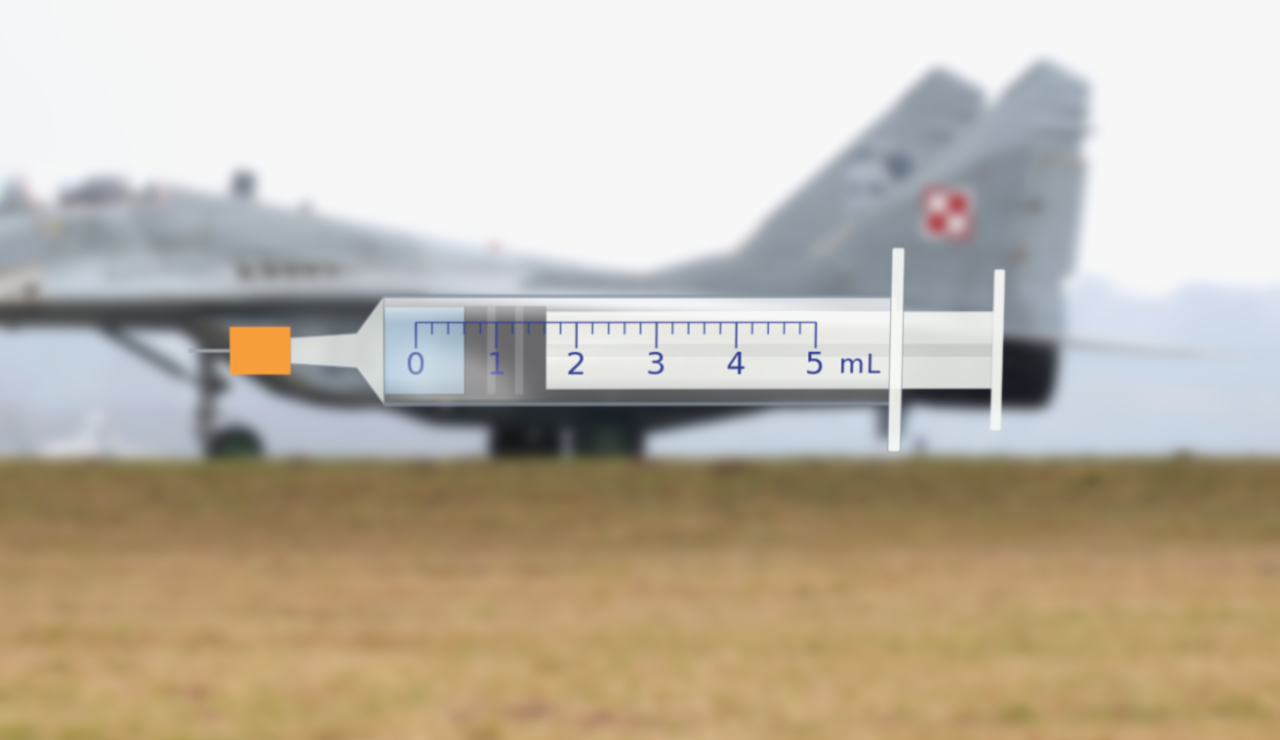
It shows 0.6 mL
